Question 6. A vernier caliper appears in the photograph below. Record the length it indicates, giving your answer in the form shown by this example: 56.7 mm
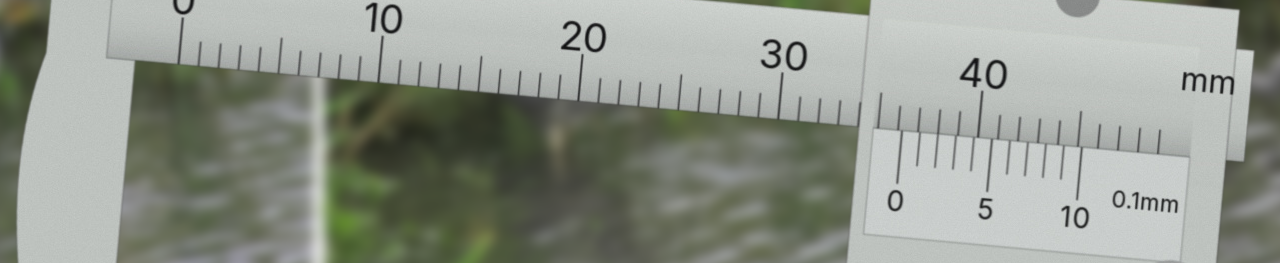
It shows 36.2 mm
